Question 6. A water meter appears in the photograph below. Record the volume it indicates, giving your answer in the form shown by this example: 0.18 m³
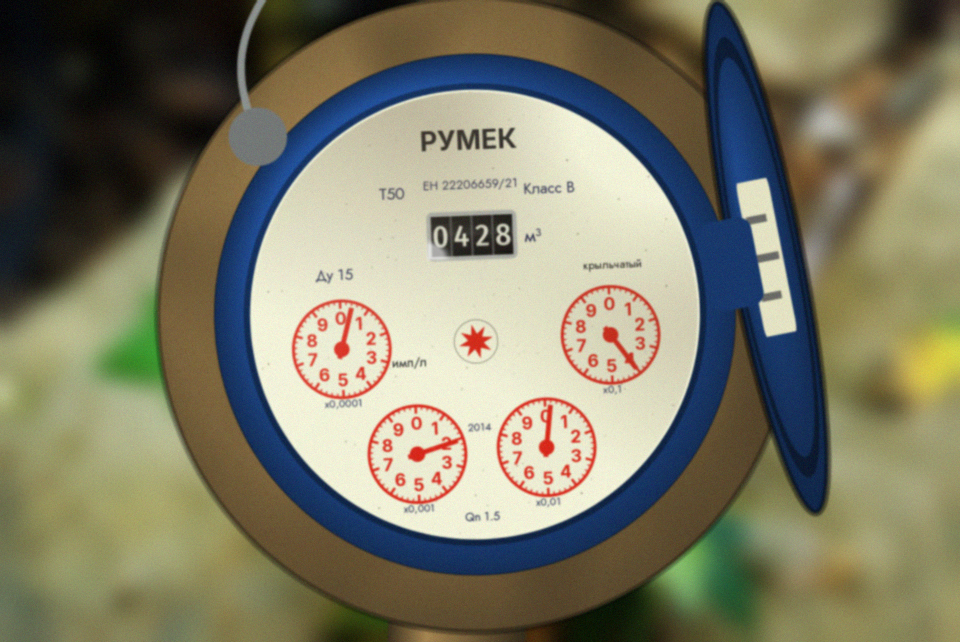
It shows 428.4020 m³
